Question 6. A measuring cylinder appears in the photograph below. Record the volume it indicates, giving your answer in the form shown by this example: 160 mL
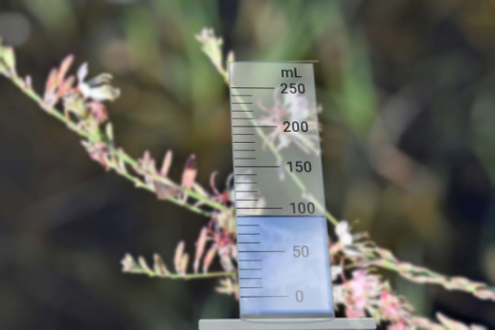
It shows 90 mL
